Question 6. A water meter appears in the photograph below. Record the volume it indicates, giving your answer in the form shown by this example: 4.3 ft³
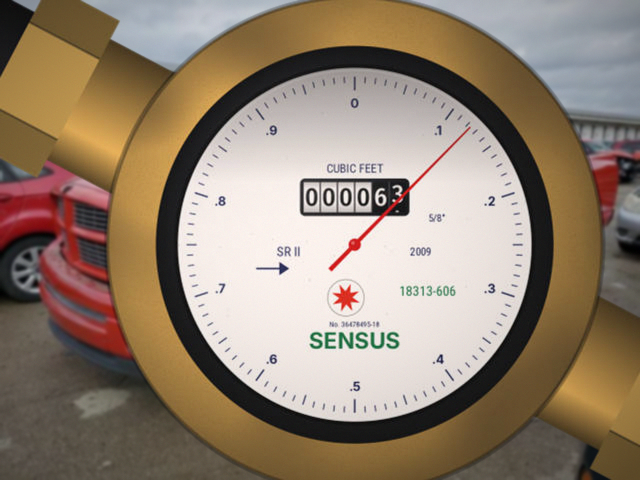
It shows 63.12 ft³
